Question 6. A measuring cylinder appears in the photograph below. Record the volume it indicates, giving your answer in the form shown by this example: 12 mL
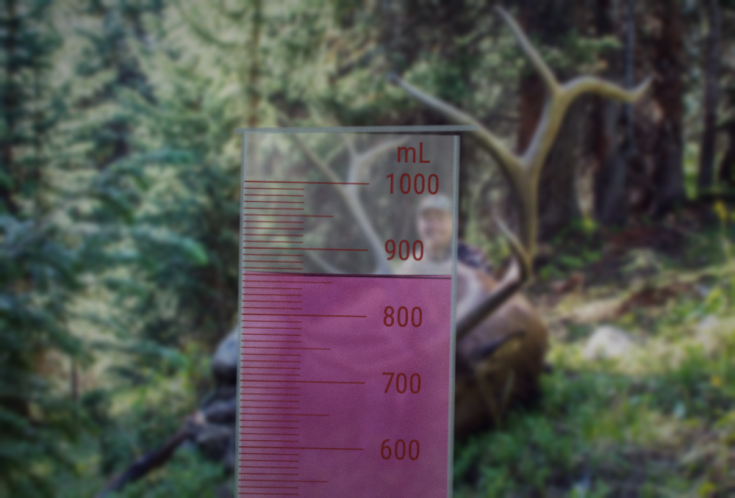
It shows 860 mL
